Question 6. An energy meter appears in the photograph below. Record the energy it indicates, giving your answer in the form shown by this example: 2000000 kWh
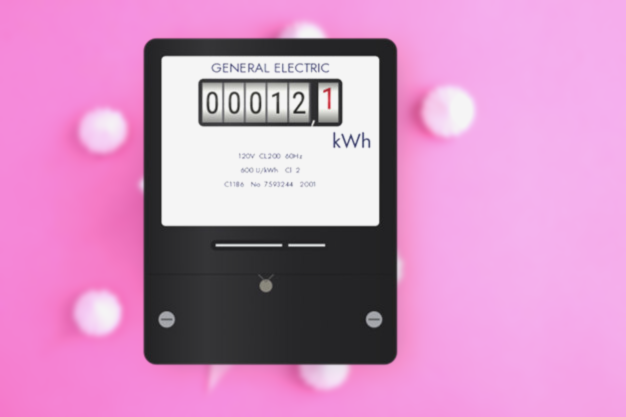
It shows 12.1 kWh
